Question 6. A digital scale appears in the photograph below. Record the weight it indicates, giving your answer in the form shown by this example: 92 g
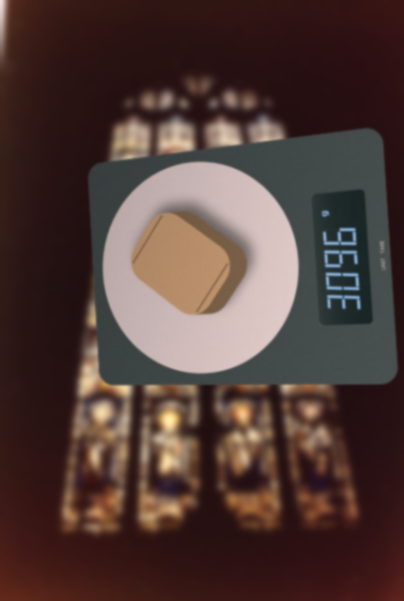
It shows 3096 g
